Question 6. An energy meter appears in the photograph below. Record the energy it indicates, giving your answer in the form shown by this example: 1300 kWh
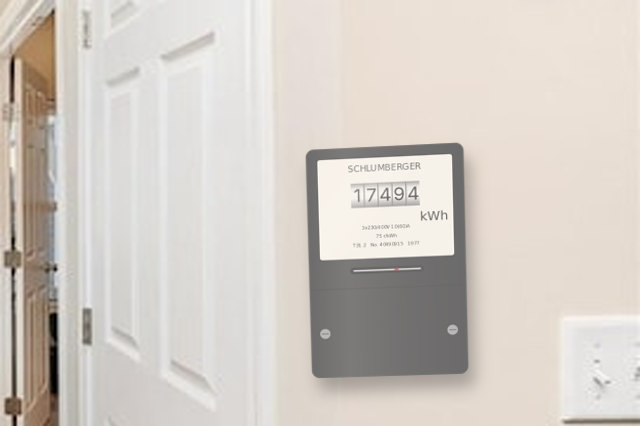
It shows 17494 kWh
